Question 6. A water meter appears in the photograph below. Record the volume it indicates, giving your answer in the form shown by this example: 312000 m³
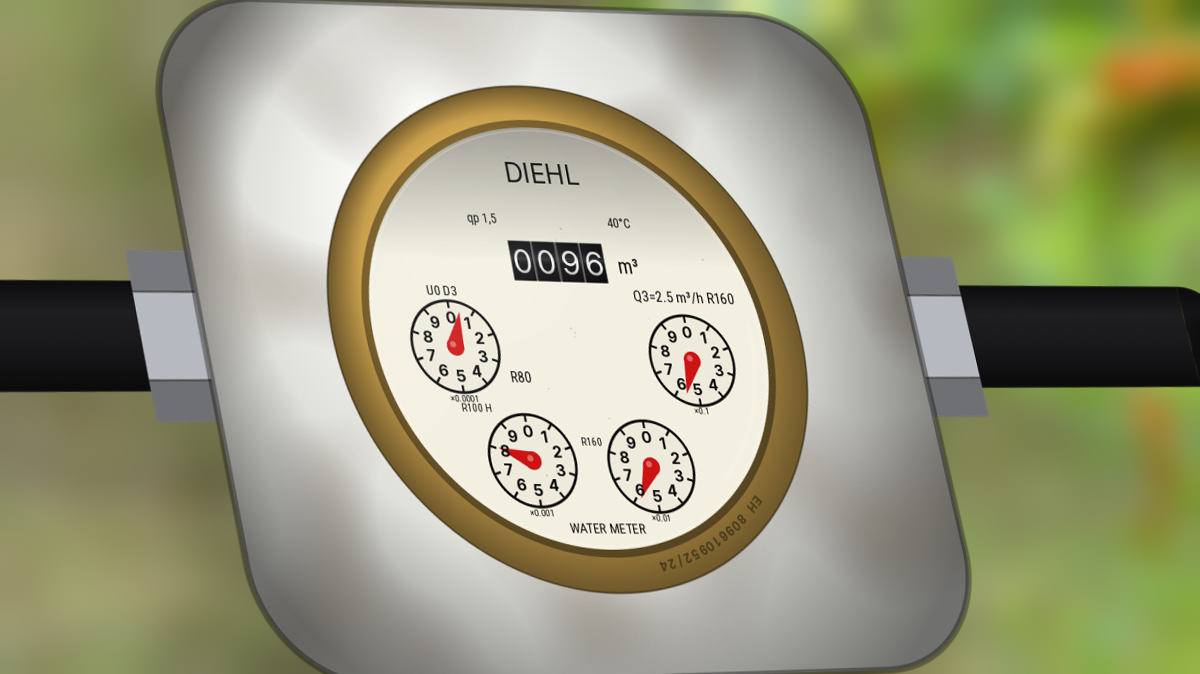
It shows 96.5580 m³
